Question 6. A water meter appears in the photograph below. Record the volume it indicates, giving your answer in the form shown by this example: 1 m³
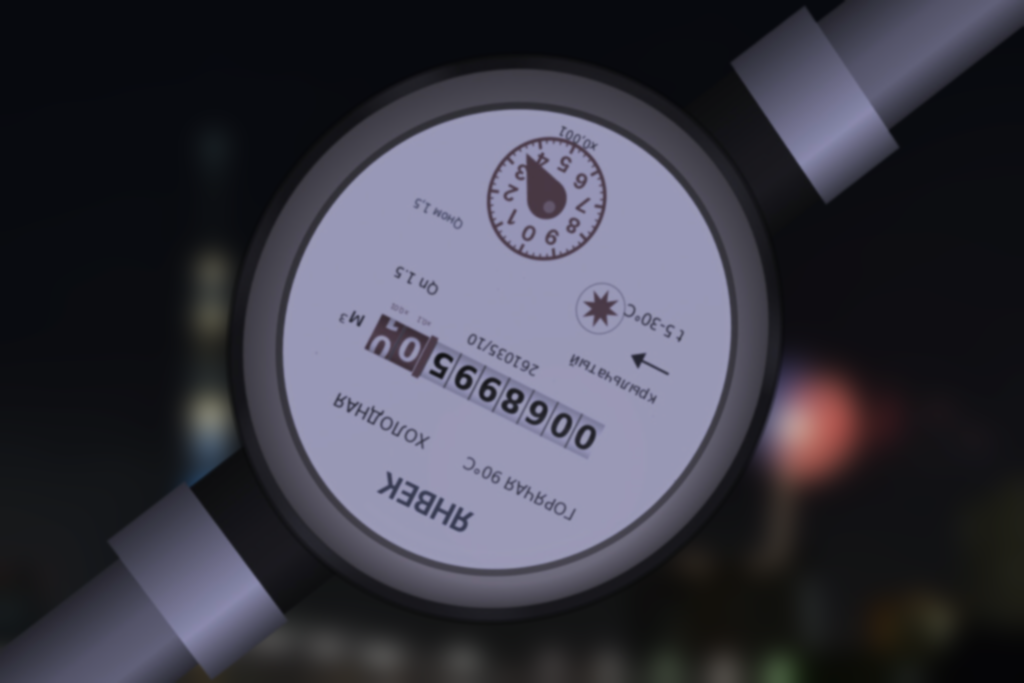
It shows 68995.003 m³
